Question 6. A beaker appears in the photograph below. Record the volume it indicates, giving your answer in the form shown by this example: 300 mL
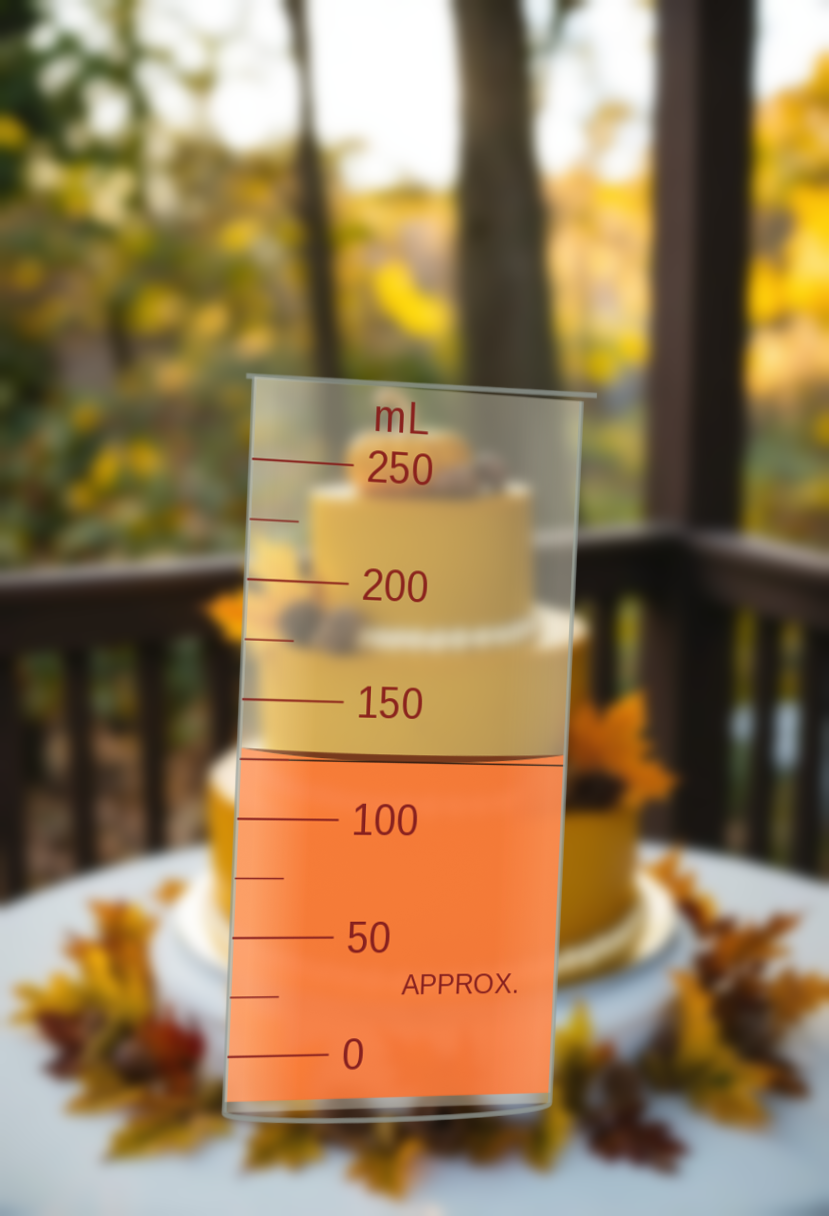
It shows 125 mL
